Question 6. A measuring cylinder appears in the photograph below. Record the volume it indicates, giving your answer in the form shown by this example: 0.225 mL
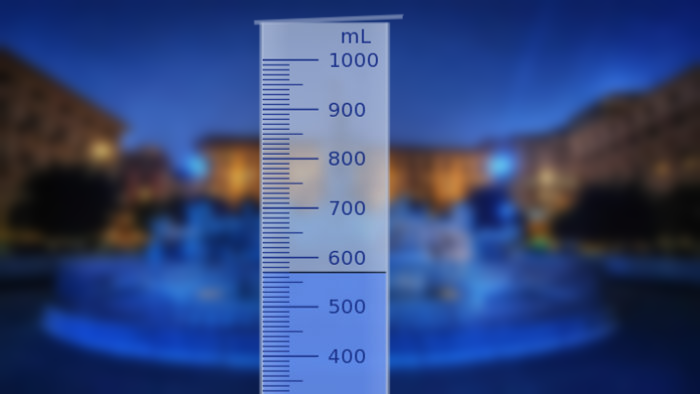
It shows 570 mL
